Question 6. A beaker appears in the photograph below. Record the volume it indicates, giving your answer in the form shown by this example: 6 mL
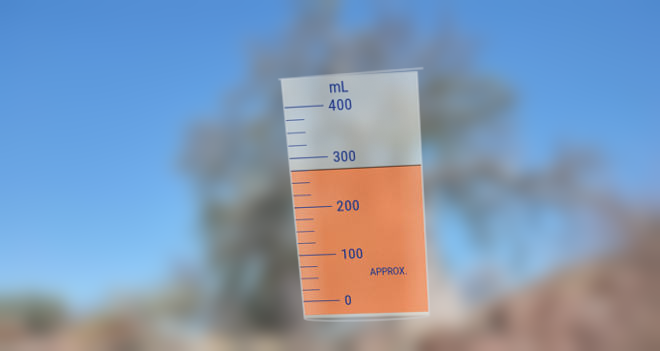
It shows 275 mL
